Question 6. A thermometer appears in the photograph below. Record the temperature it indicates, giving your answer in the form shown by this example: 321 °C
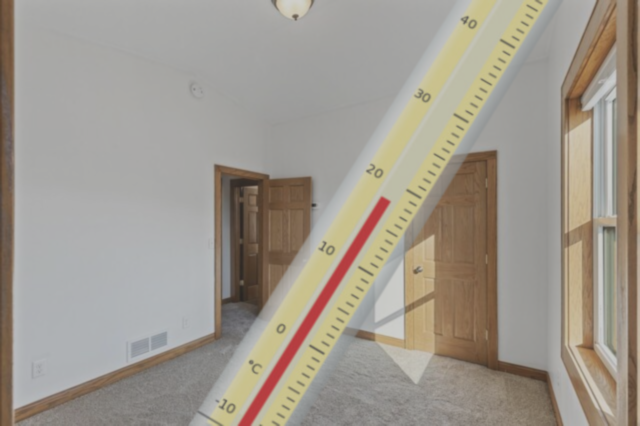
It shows 18 °C
